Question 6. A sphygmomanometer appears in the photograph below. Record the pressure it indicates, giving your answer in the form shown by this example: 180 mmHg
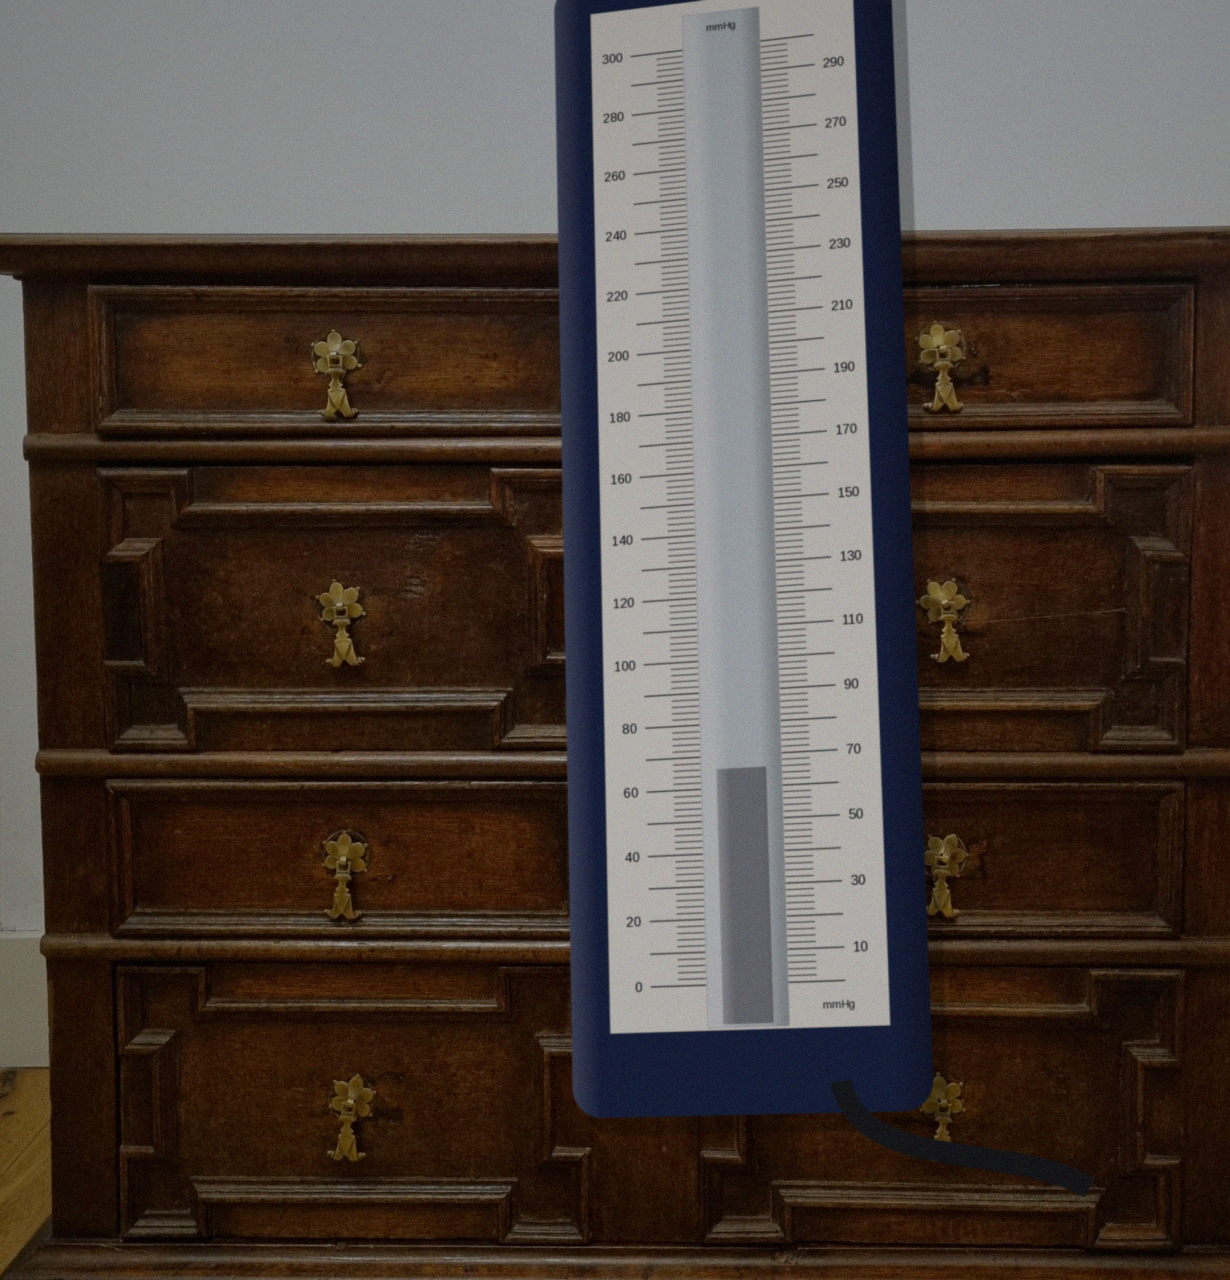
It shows 66 mmHg
